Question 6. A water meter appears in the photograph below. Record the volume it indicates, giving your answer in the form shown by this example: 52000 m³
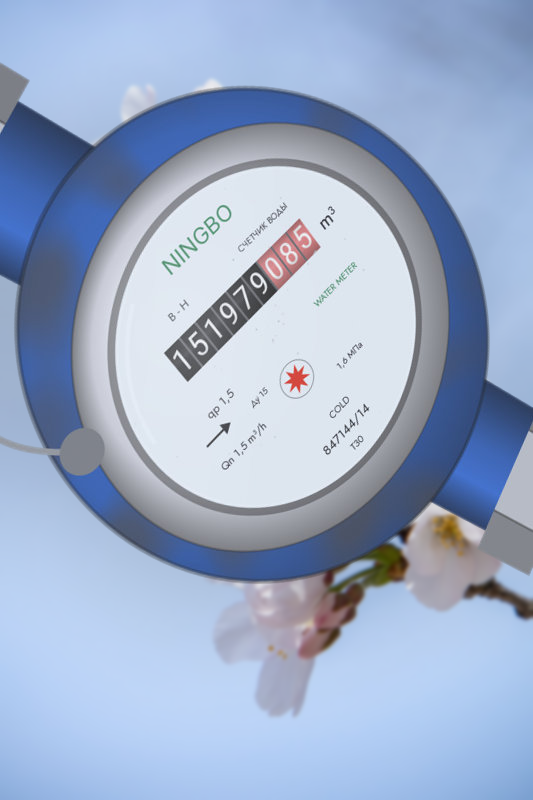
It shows 151979.085 m³
